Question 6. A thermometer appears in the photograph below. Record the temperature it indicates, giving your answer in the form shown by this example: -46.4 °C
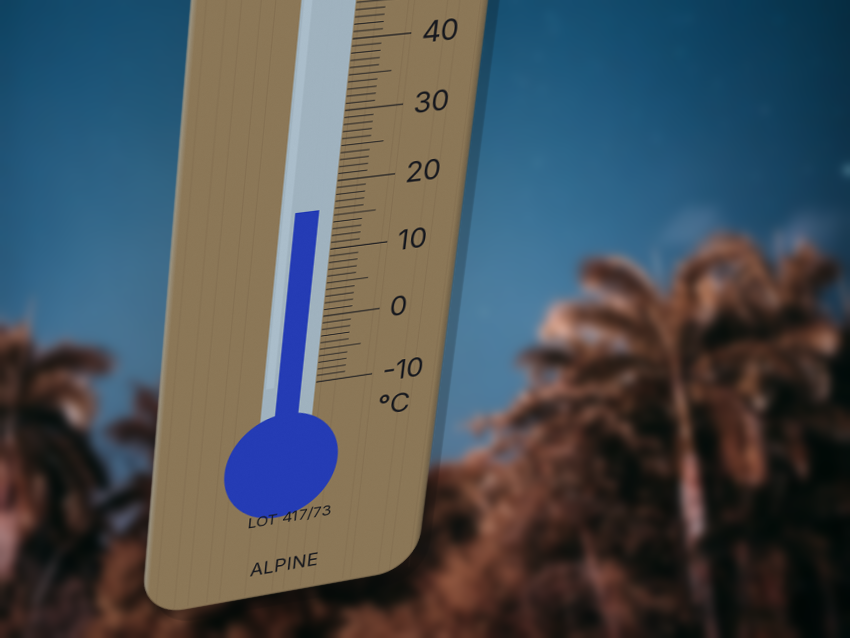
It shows 16 °C
